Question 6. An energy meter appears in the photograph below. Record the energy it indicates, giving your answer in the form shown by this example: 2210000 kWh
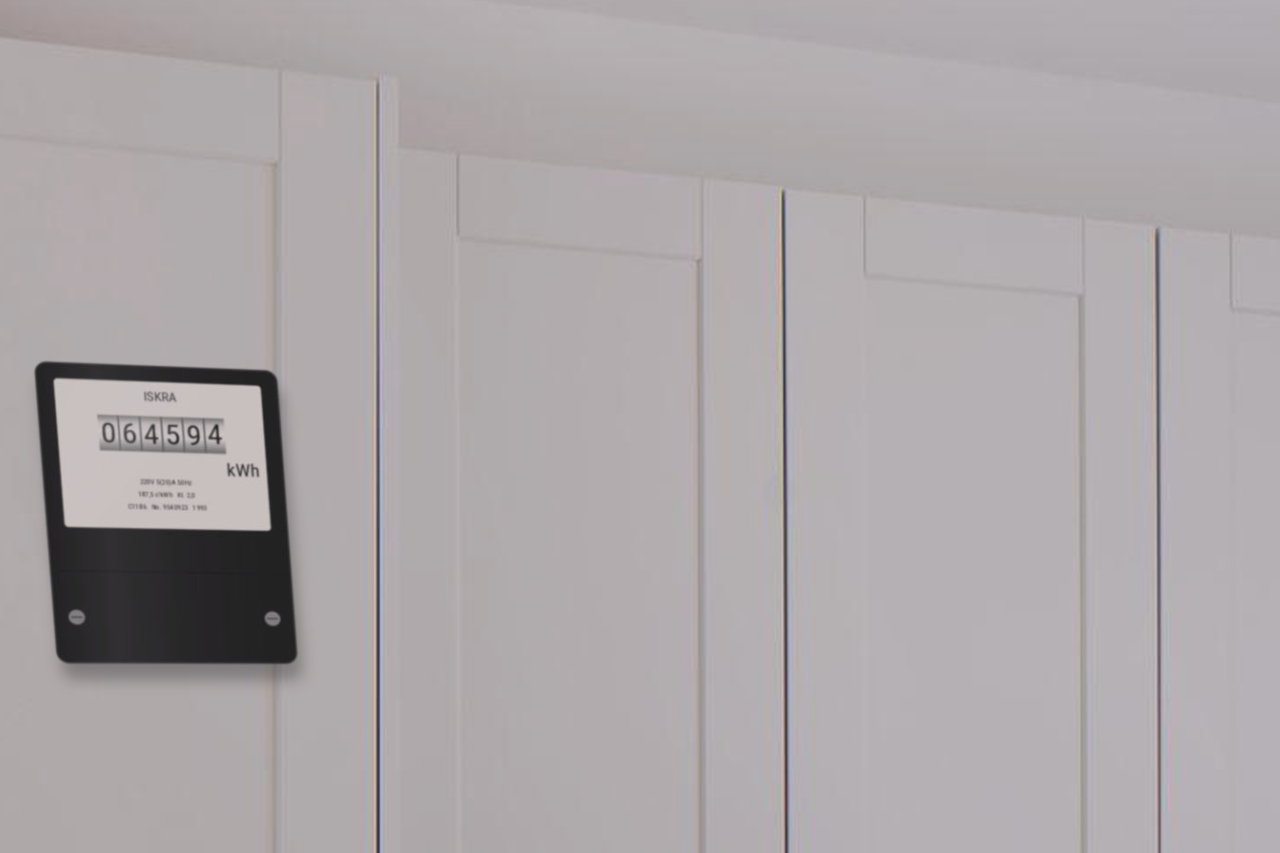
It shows 64594 kWh
